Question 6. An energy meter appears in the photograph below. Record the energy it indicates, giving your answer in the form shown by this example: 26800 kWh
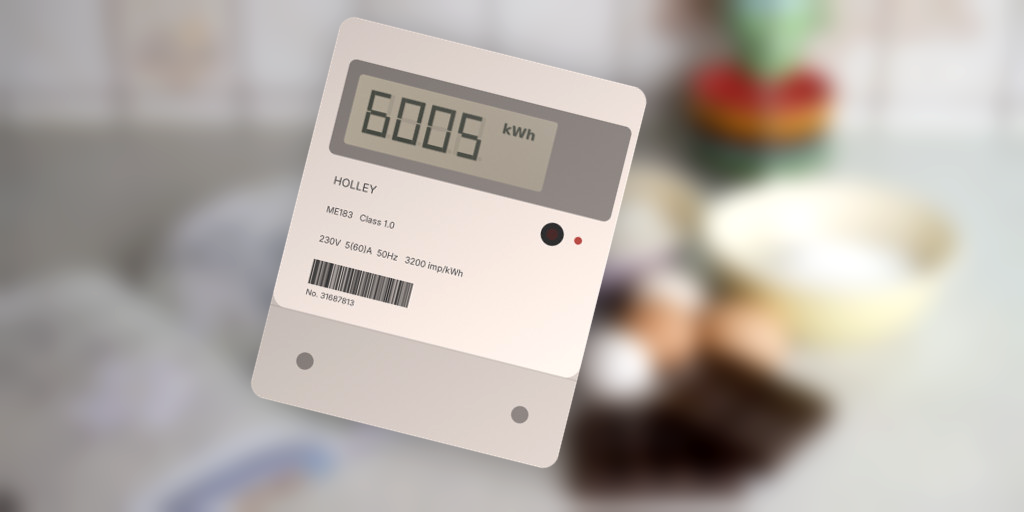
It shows 6005 kWh
